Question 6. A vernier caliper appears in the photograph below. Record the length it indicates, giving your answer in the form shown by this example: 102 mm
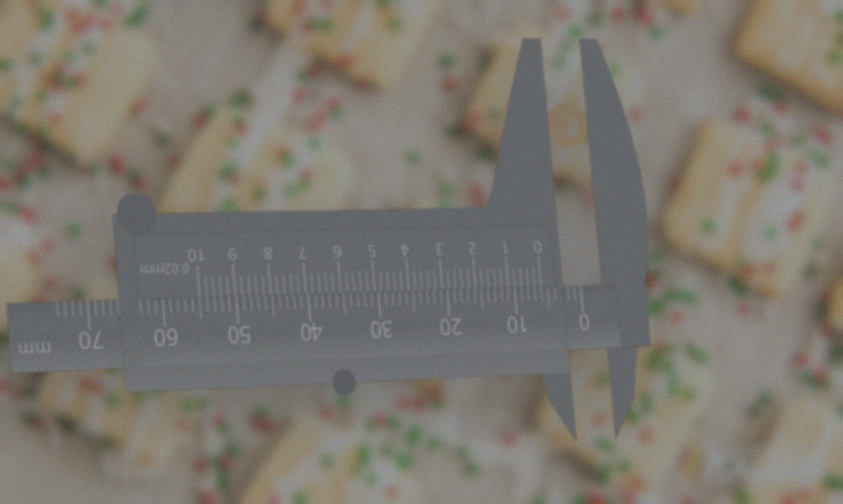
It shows 6.0 mm
